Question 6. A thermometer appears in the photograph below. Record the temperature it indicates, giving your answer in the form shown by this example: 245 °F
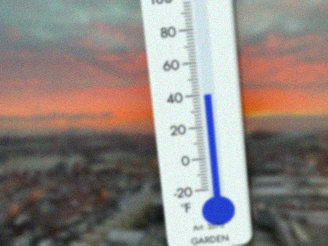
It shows 40 °F
